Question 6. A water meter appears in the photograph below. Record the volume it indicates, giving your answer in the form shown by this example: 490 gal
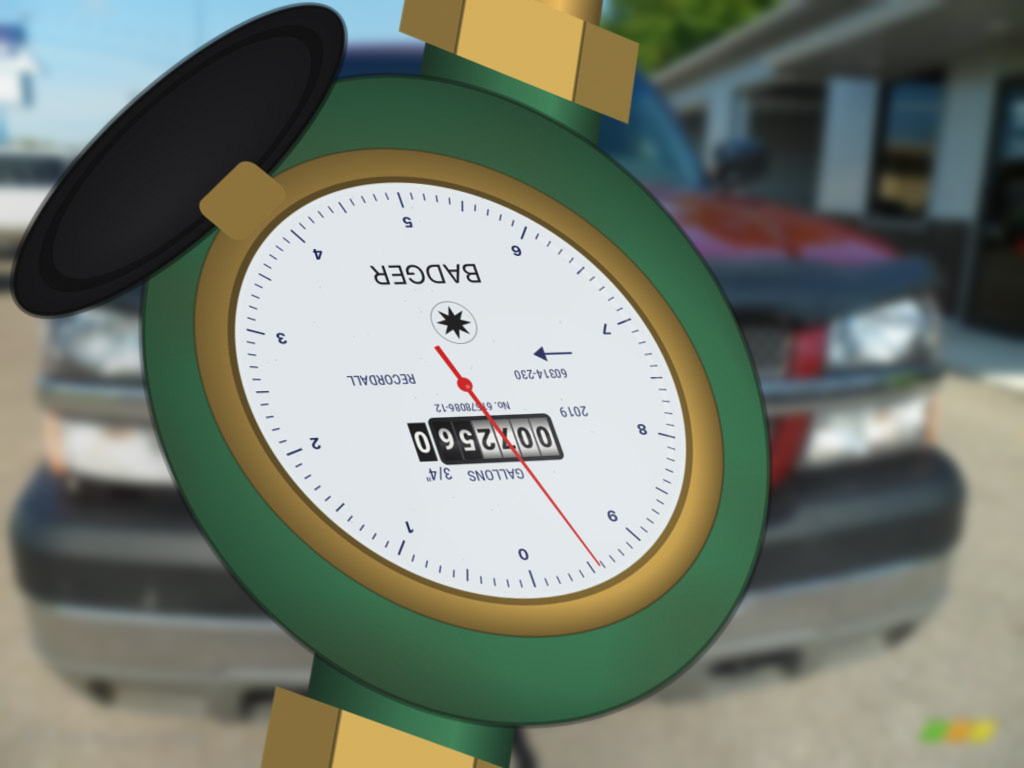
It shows 72559.4 gal
